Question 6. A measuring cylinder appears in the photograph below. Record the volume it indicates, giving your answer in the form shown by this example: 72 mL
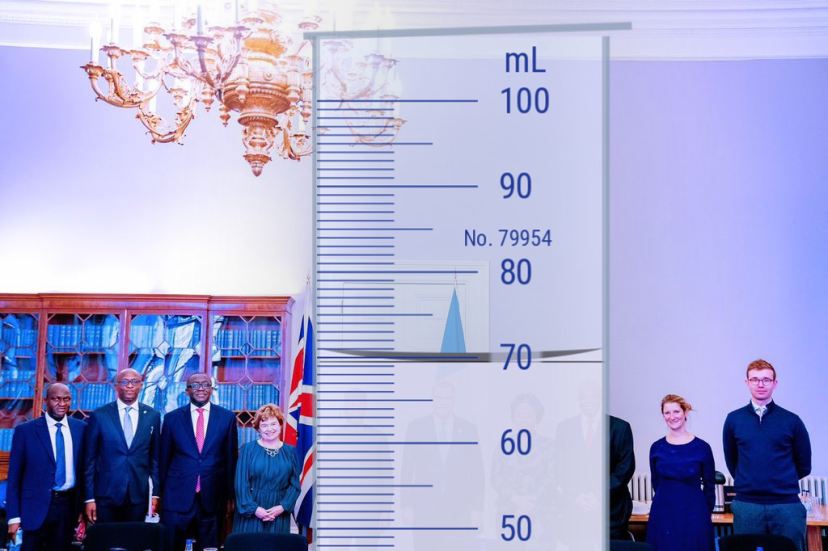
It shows 69.5 mL
